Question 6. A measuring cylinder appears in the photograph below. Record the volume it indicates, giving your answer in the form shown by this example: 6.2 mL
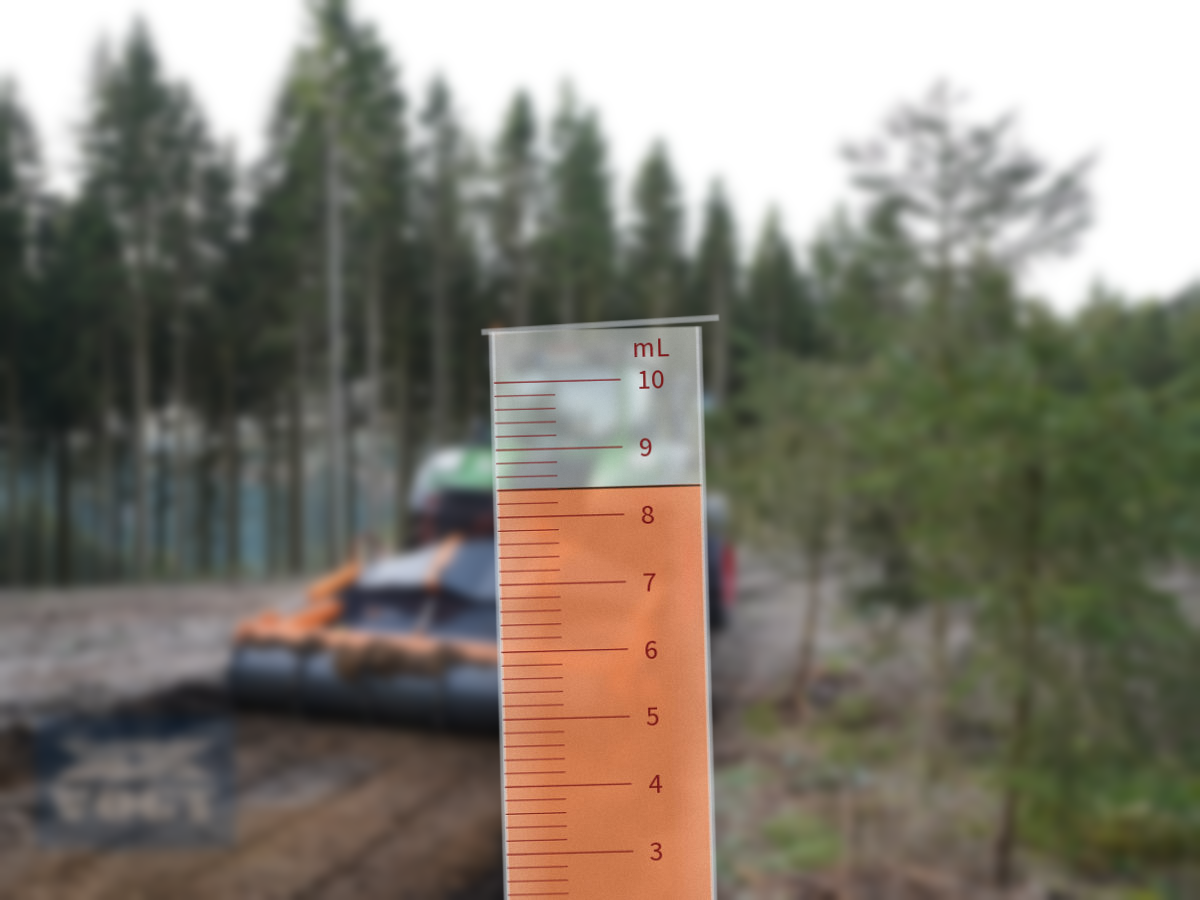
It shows 8.4 mL
